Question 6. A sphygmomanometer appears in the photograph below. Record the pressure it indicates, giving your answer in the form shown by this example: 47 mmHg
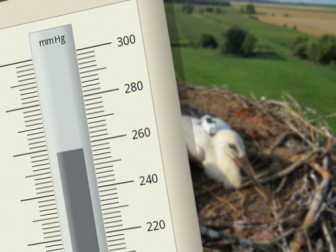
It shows 258 mmHg
